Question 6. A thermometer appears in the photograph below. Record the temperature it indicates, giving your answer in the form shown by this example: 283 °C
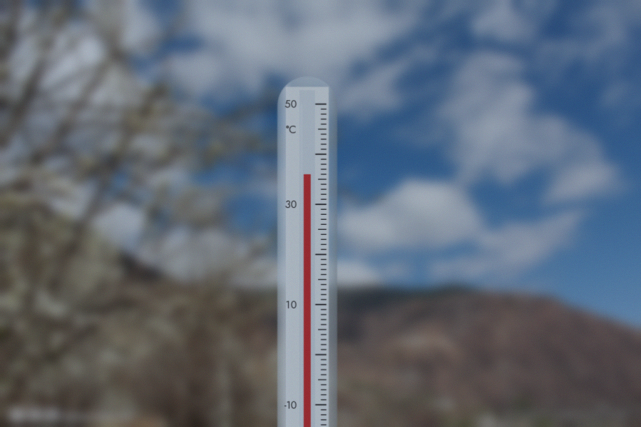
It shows 36 °C
